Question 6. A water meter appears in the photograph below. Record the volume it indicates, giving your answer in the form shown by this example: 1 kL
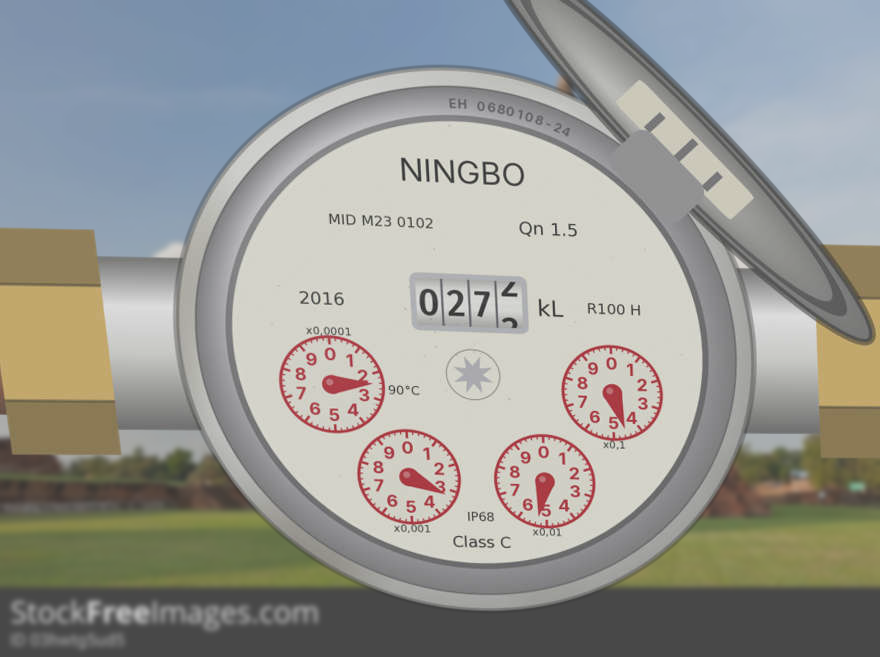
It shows 272.4532 kL
